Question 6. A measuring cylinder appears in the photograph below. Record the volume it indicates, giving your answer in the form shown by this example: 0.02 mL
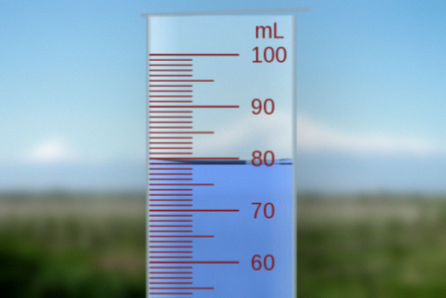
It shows 79 mL
